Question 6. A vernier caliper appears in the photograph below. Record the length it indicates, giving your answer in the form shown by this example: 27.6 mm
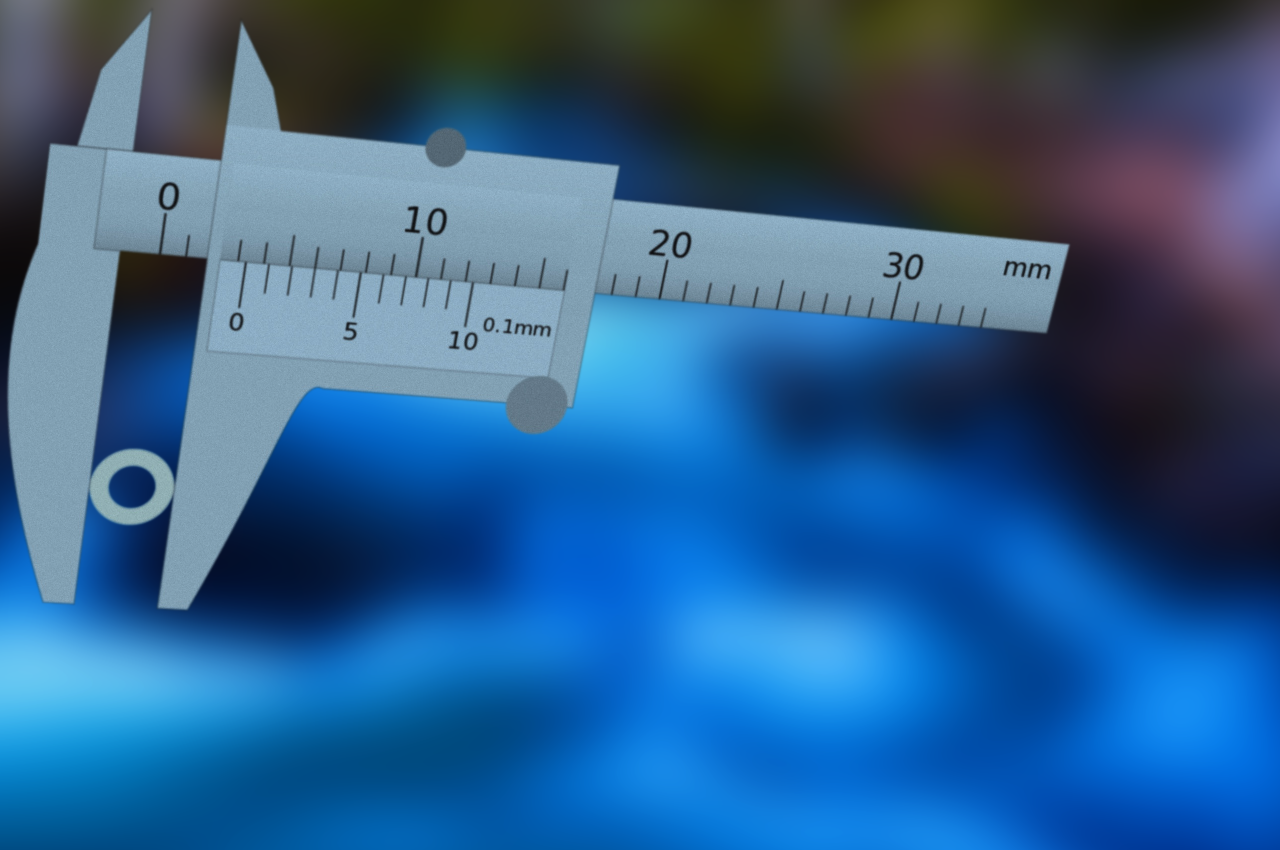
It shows 3.3 mm
